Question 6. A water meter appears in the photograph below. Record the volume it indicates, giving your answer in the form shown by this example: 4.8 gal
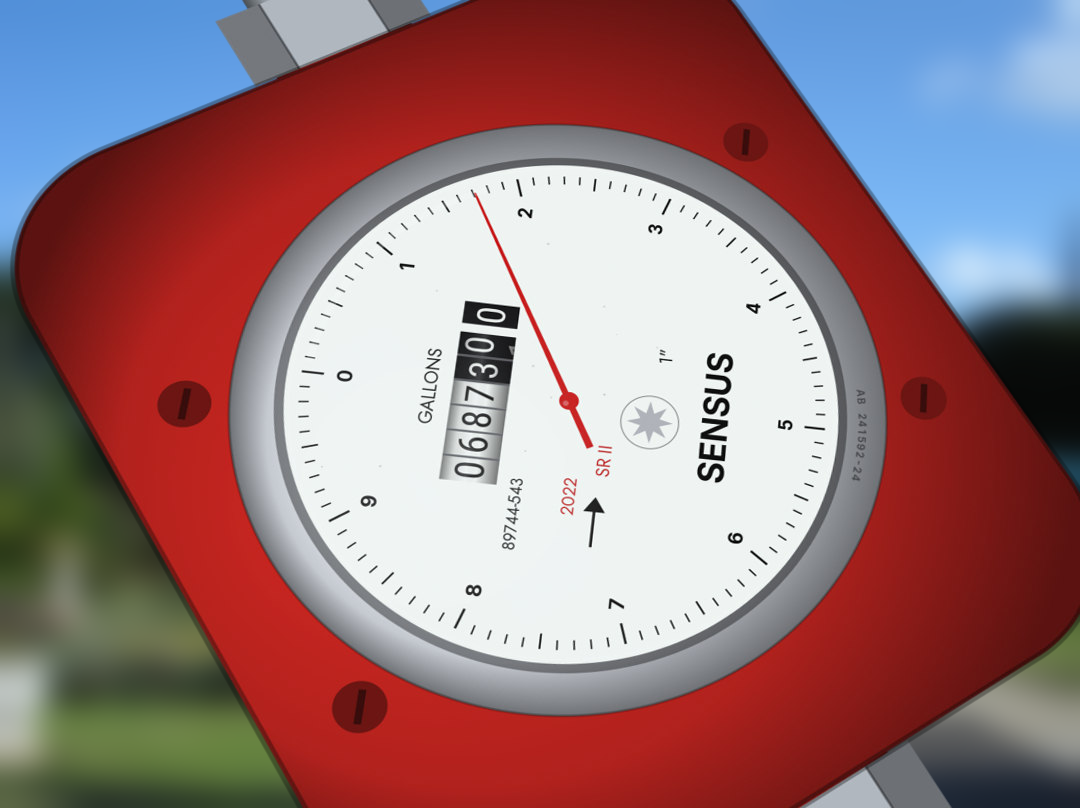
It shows 687301.7 gal
